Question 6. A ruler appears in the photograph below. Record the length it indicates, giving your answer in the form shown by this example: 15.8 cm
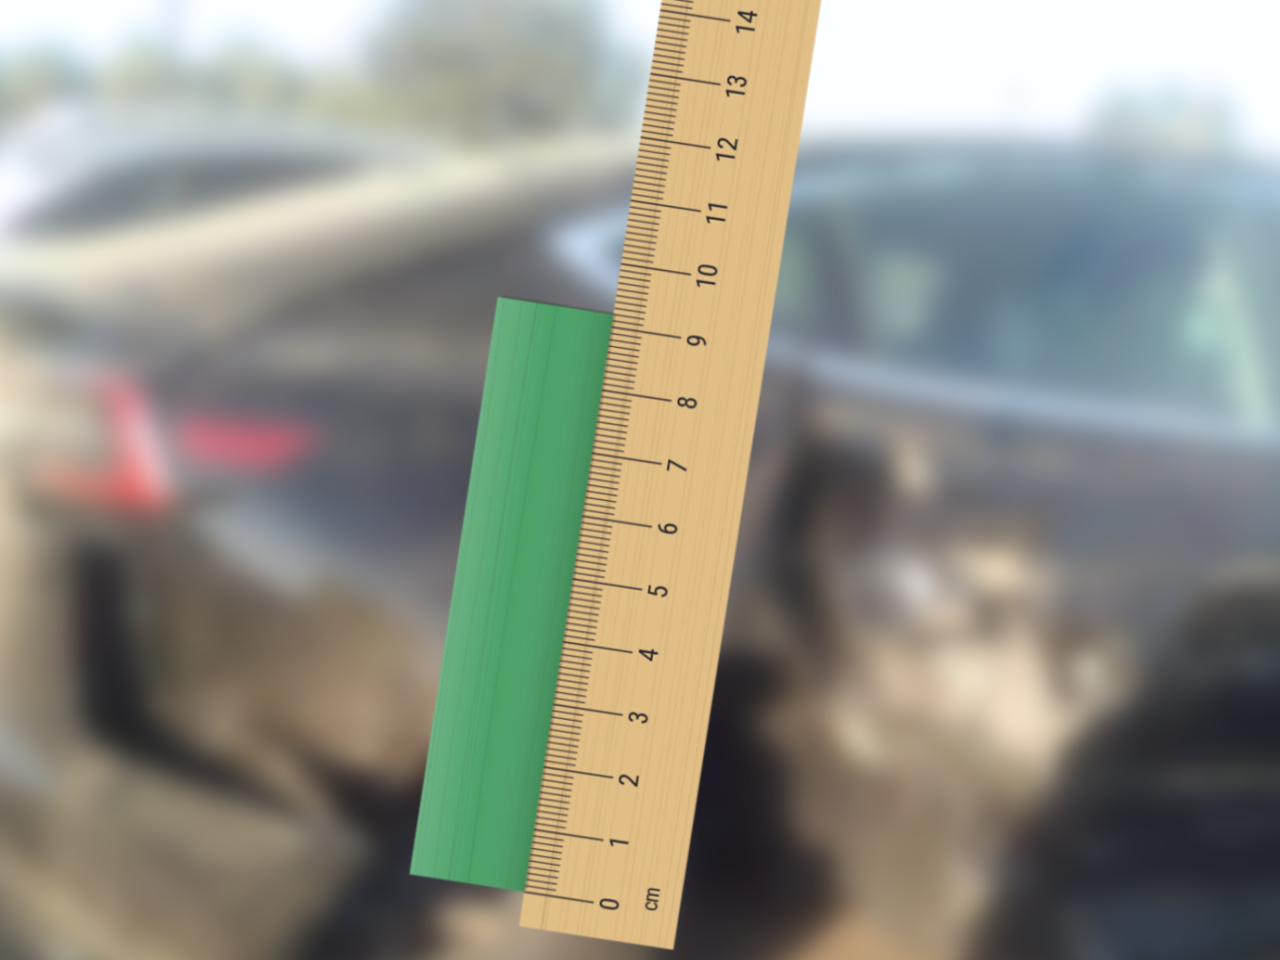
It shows 9.2 cm
